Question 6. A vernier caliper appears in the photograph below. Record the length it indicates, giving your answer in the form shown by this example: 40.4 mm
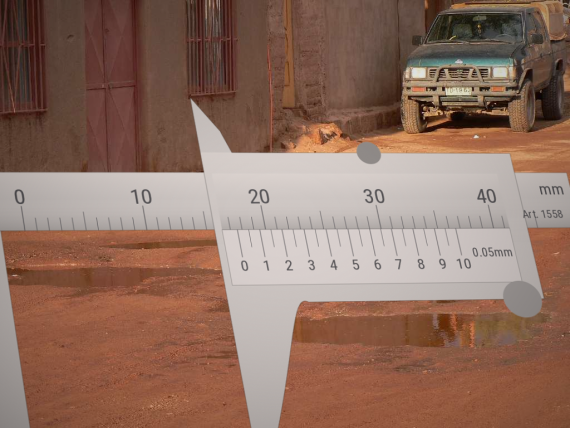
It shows 17.6 mm
